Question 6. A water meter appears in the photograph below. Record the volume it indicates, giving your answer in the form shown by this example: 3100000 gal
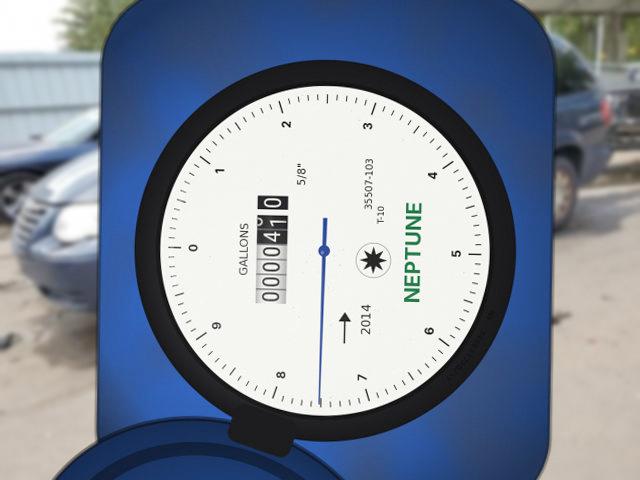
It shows 407.5 gal
